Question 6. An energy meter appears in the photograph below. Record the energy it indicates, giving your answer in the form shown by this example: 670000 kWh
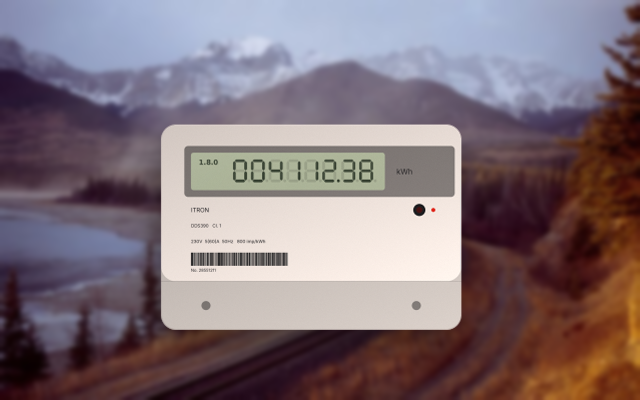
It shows 4112.38 kWh
